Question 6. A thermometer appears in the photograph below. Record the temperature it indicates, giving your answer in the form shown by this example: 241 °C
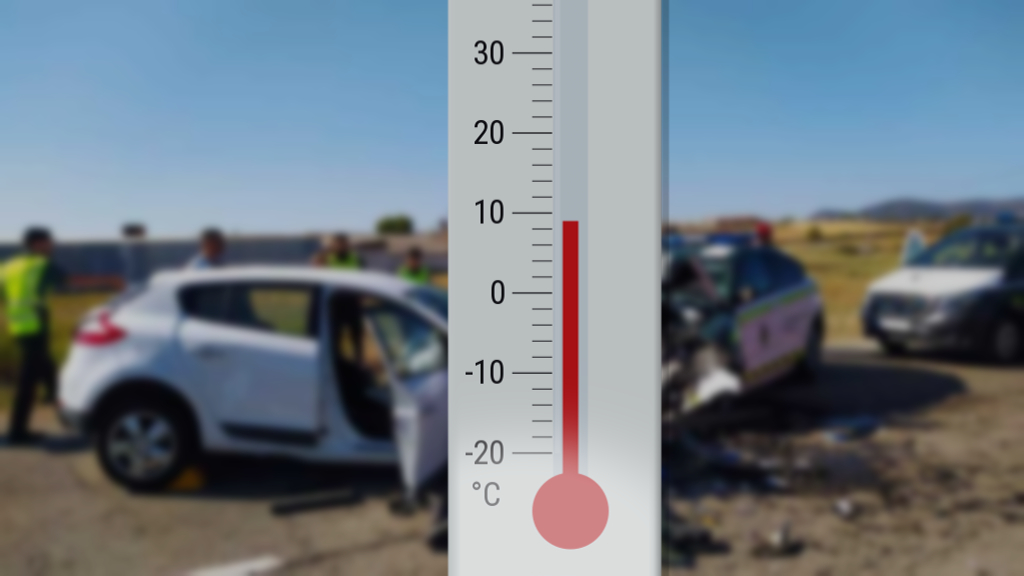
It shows 9 °C
